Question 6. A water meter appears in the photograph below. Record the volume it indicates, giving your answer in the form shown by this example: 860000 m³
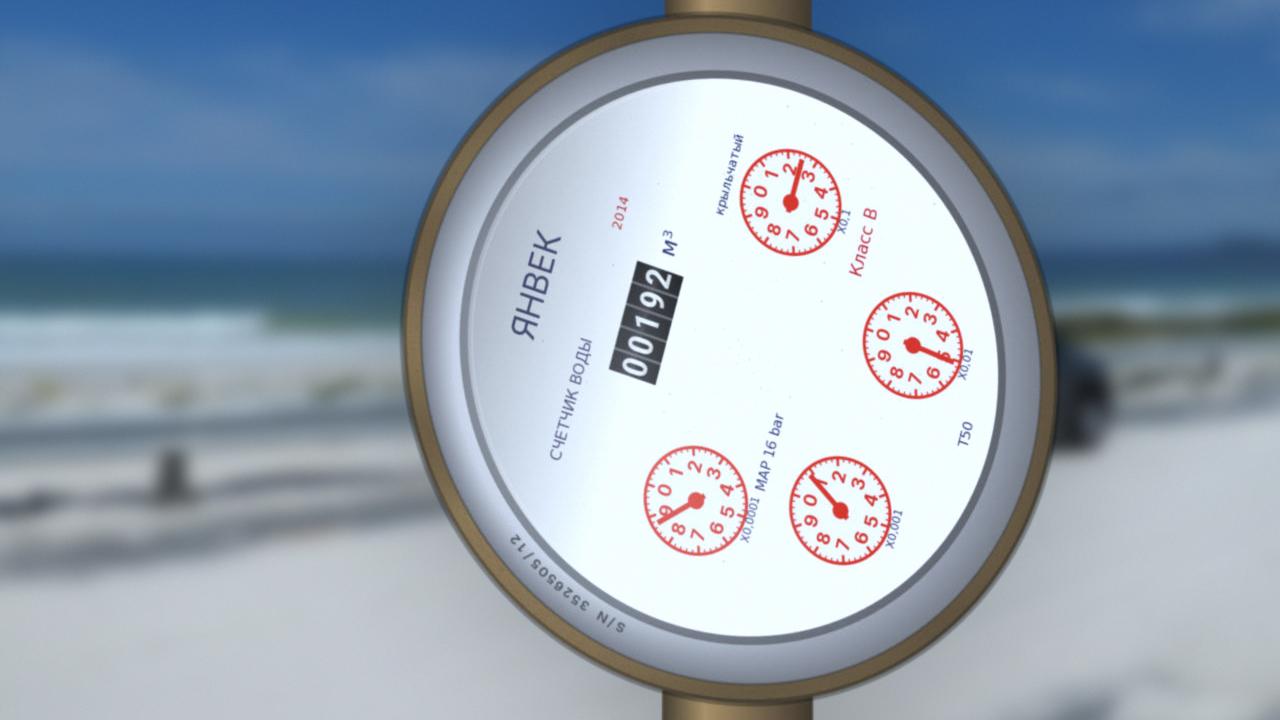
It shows 192.2508 m³
